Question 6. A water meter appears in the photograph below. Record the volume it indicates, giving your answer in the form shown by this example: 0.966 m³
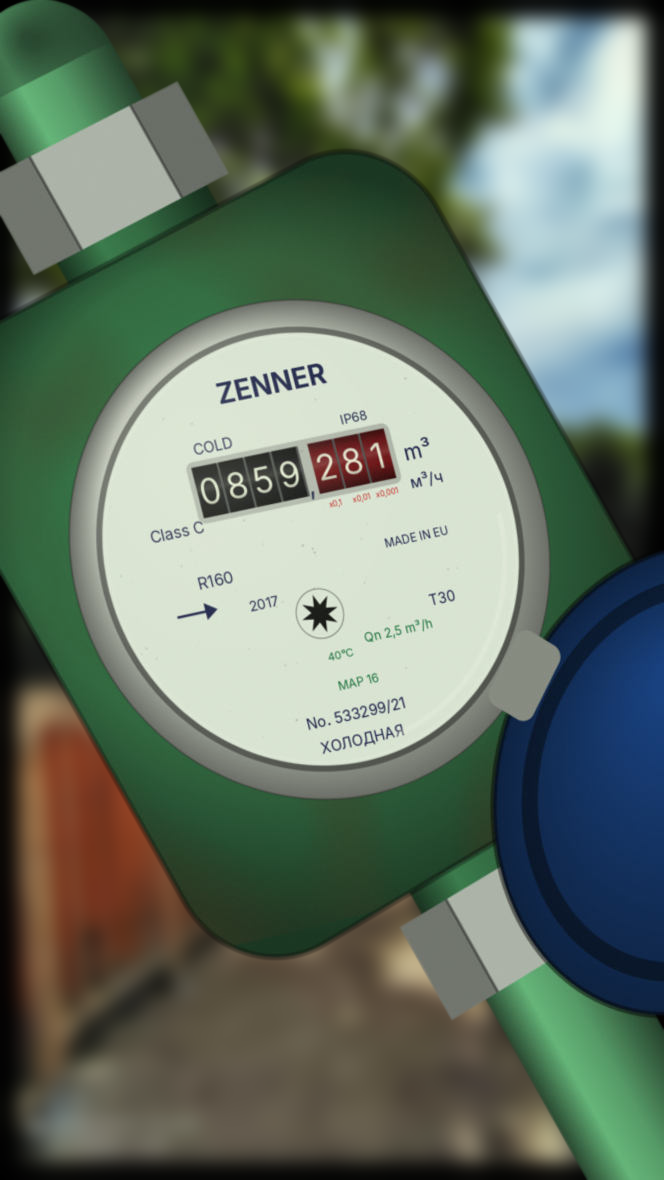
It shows 859.281 m³
